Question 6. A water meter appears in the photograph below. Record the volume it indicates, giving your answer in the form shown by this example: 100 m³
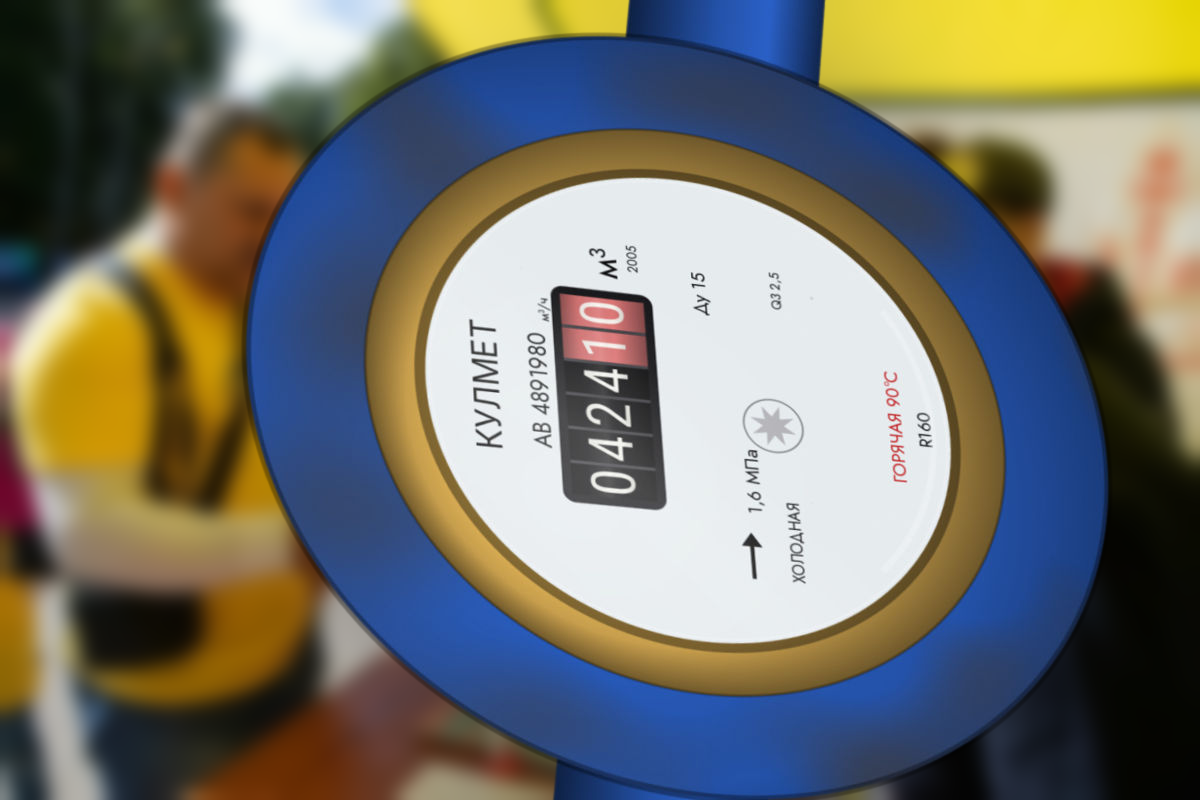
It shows 424.10 m³
